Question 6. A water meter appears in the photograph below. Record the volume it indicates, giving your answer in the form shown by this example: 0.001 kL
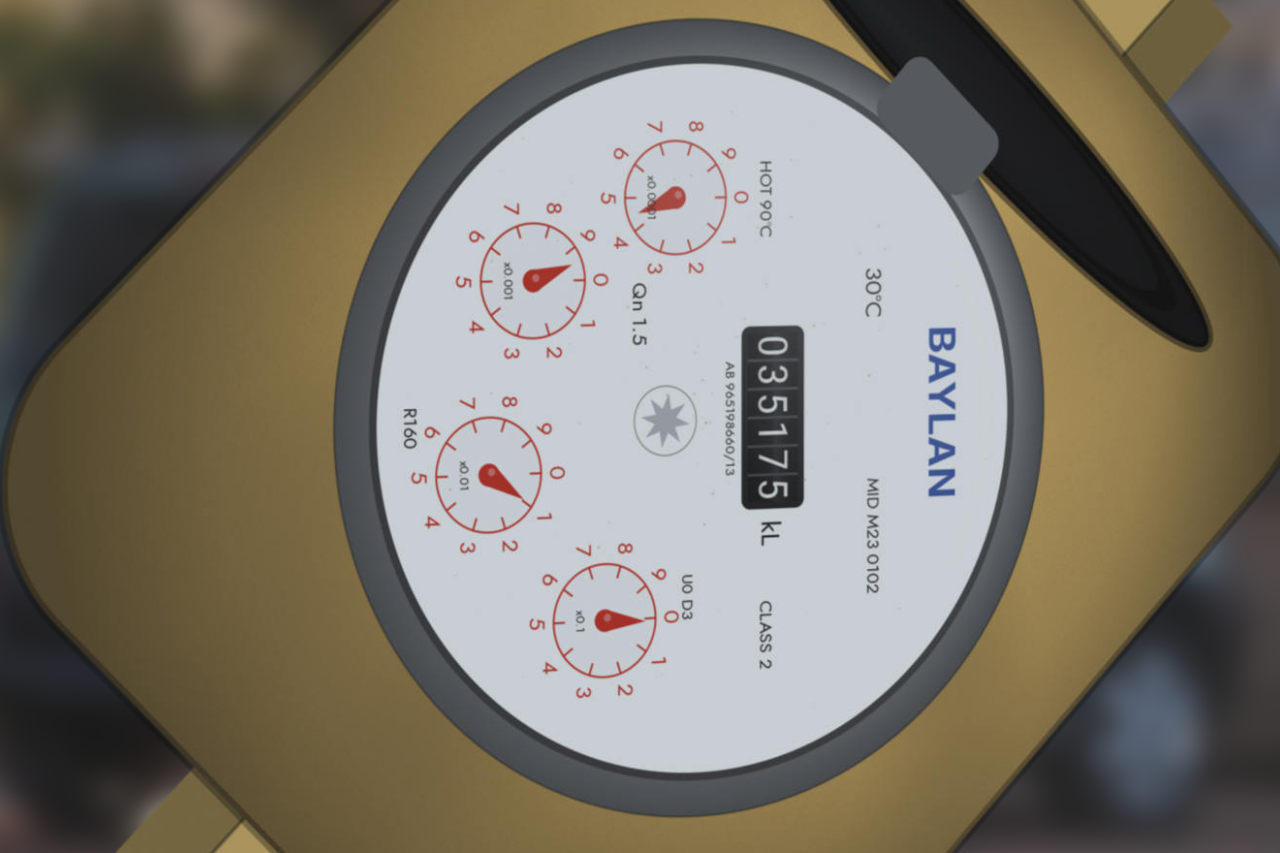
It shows 35175.0094 kL
